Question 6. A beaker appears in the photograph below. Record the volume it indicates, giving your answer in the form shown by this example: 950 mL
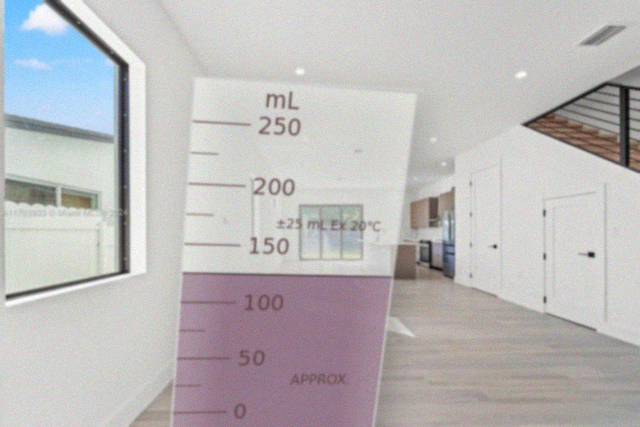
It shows 125 mL
